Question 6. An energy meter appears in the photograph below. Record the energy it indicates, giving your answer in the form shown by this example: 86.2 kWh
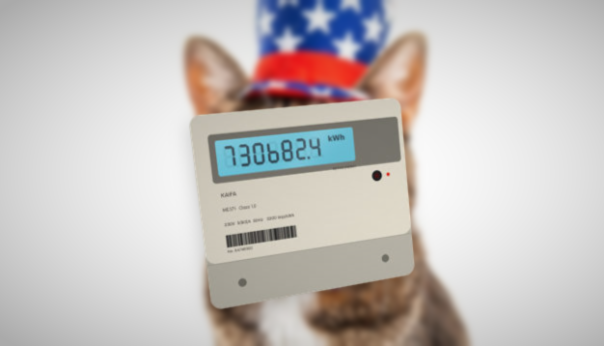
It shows 730682.4 kWh
